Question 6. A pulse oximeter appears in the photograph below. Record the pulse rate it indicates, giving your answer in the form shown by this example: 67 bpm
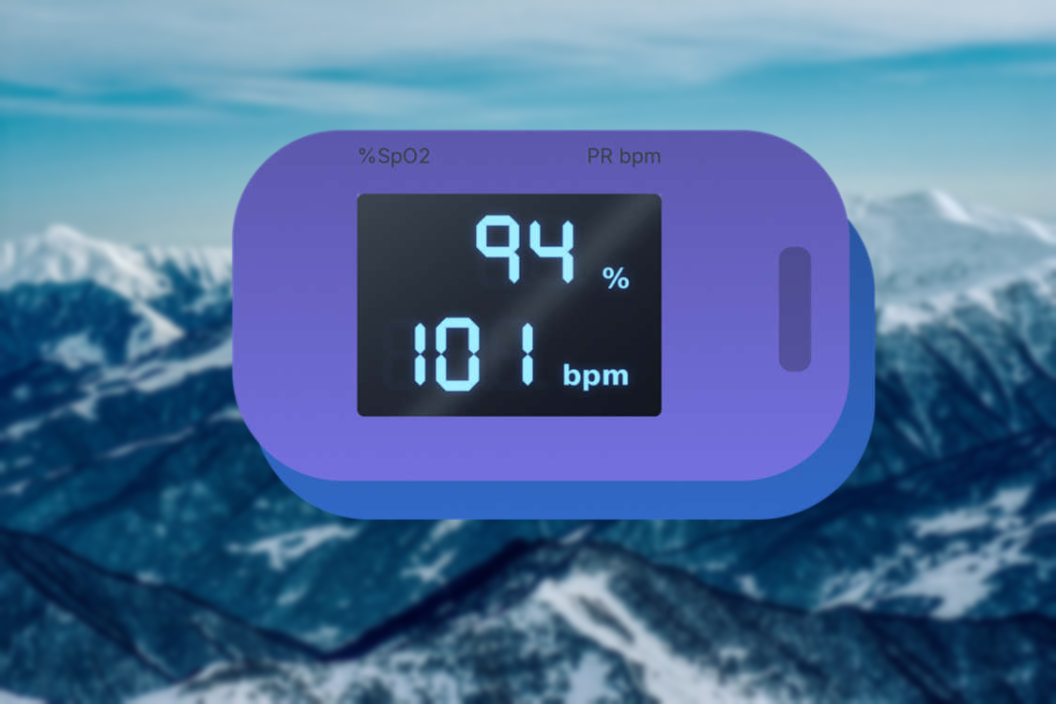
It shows 101 bpm
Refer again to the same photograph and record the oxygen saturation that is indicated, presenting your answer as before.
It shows 94 %
